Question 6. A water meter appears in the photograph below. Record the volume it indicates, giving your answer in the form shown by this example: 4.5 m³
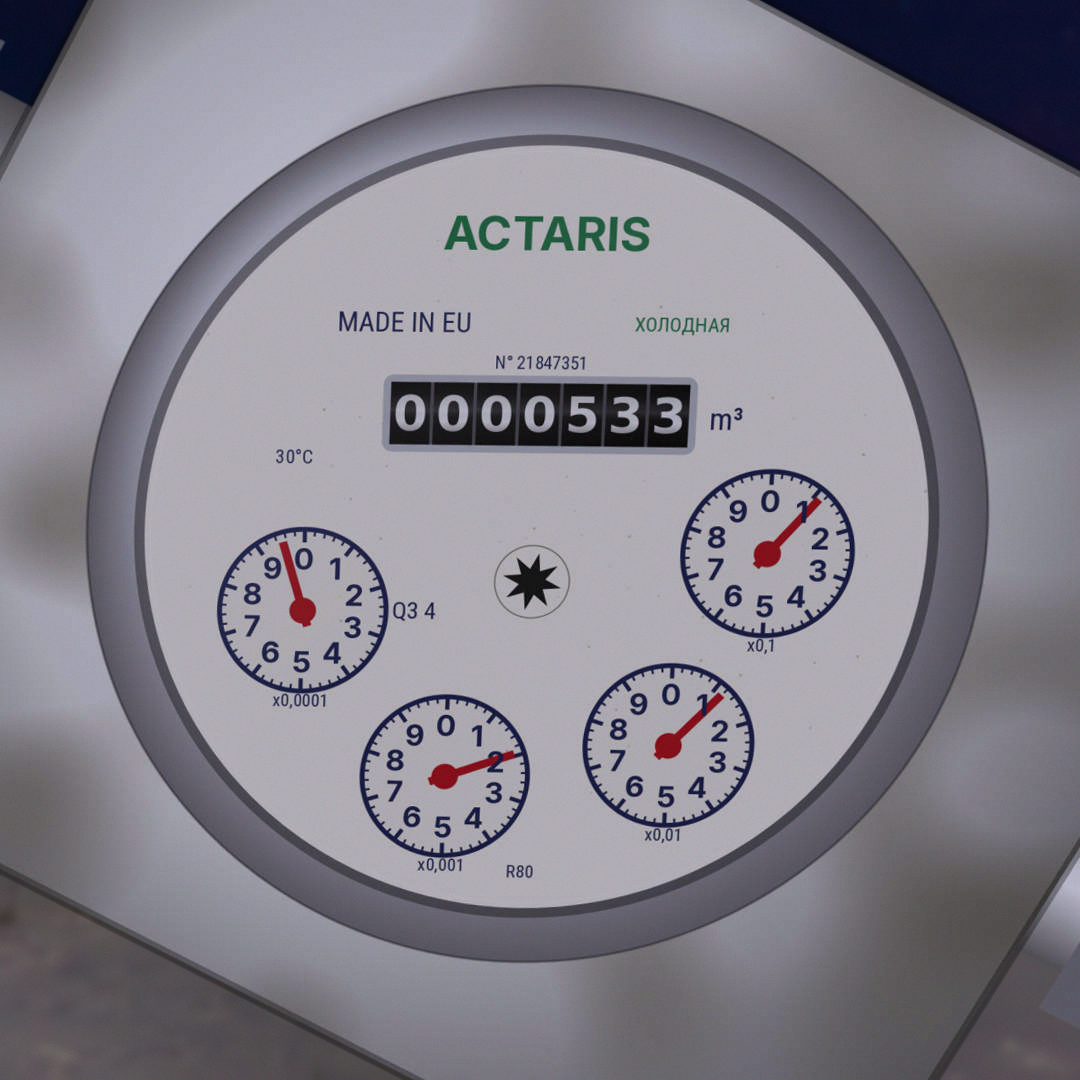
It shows 533.1119 m³
